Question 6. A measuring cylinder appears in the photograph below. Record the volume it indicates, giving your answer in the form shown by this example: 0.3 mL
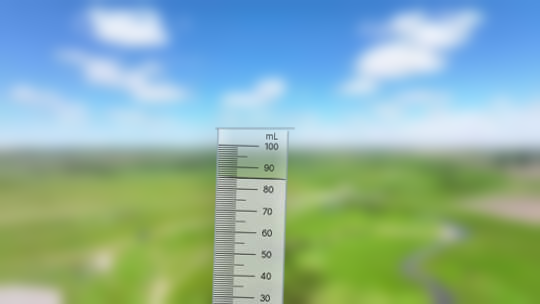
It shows 85 mL
